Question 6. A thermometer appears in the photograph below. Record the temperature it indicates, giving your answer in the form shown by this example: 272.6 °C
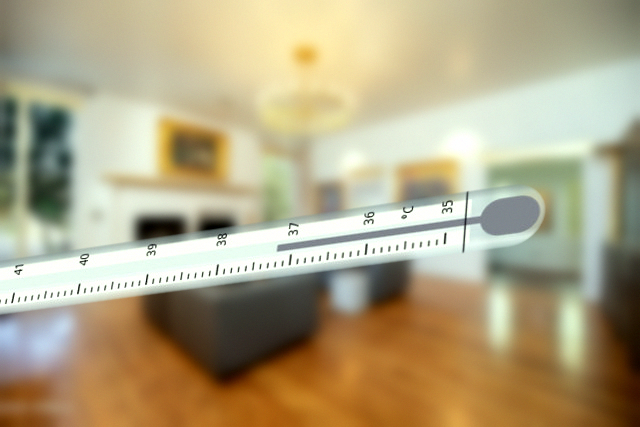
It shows 37.2 °C
